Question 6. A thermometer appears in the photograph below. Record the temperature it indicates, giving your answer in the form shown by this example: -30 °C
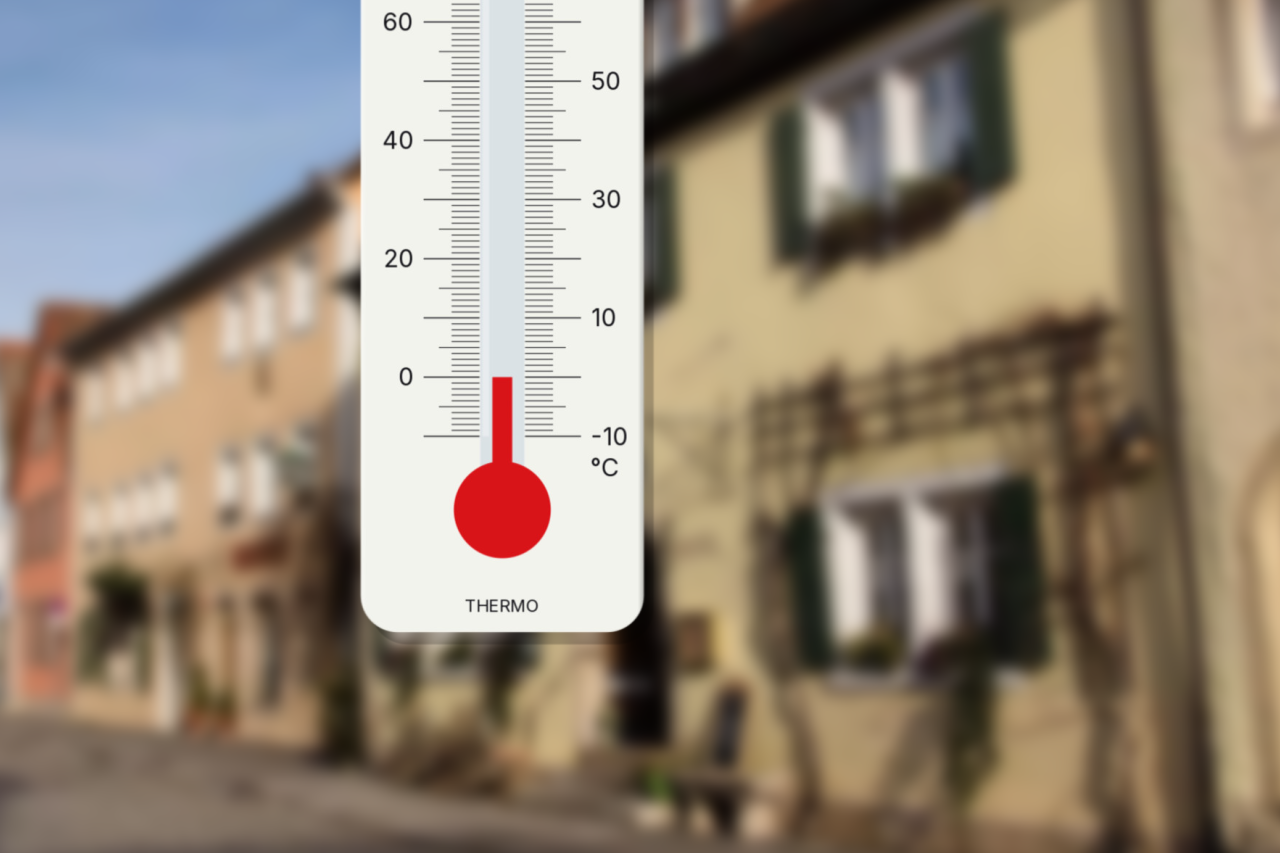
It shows 0 °C
